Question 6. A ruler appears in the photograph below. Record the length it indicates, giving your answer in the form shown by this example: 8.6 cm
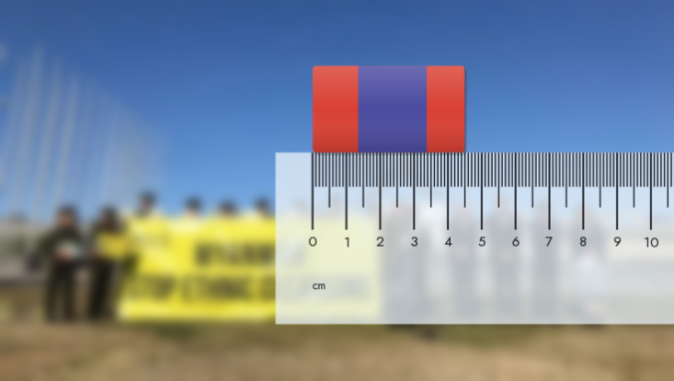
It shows 4.5 cm
